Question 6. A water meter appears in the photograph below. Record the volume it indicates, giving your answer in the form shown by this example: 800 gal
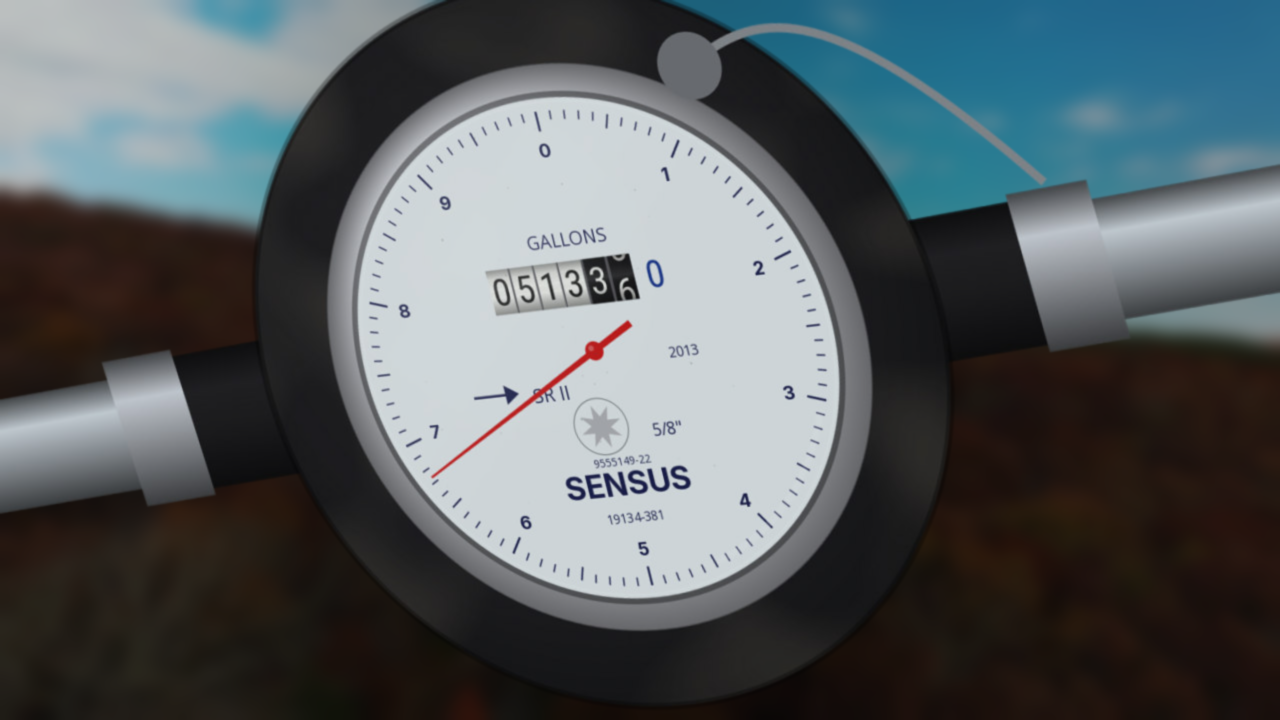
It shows 513356.7 gal
